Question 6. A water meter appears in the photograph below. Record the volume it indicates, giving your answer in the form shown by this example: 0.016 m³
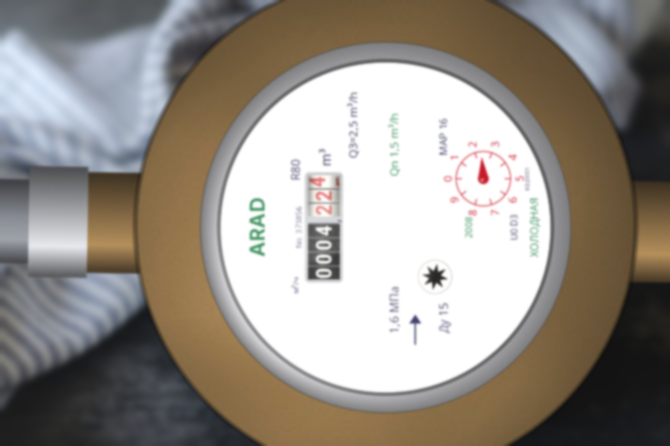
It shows 4.2242 m³
